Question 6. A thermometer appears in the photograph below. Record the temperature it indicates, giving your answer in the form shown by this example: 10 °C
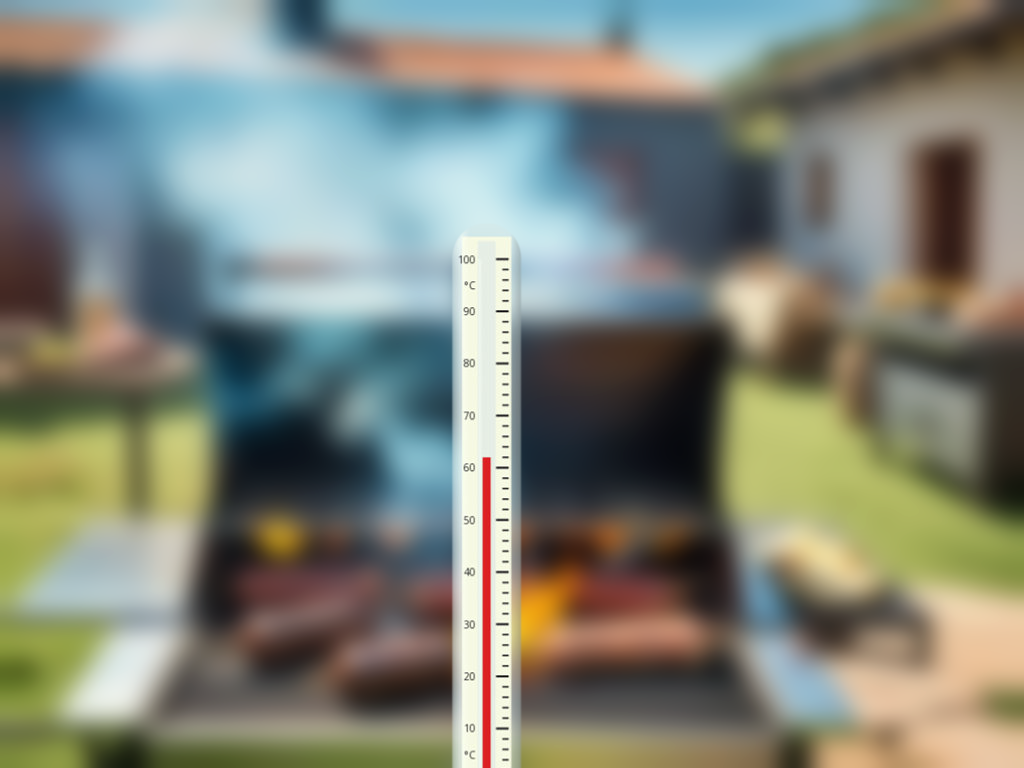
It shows 62 °C
